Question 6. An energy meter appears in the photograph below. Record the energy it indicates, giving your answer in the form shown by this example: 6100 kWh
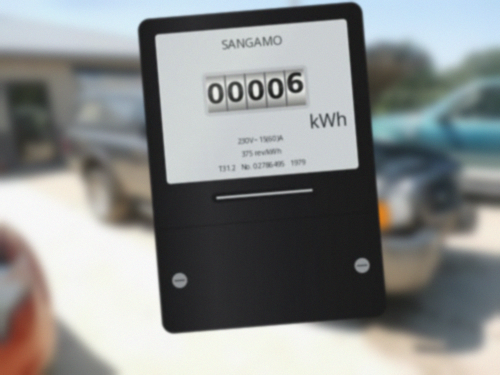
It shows 6 kWh
